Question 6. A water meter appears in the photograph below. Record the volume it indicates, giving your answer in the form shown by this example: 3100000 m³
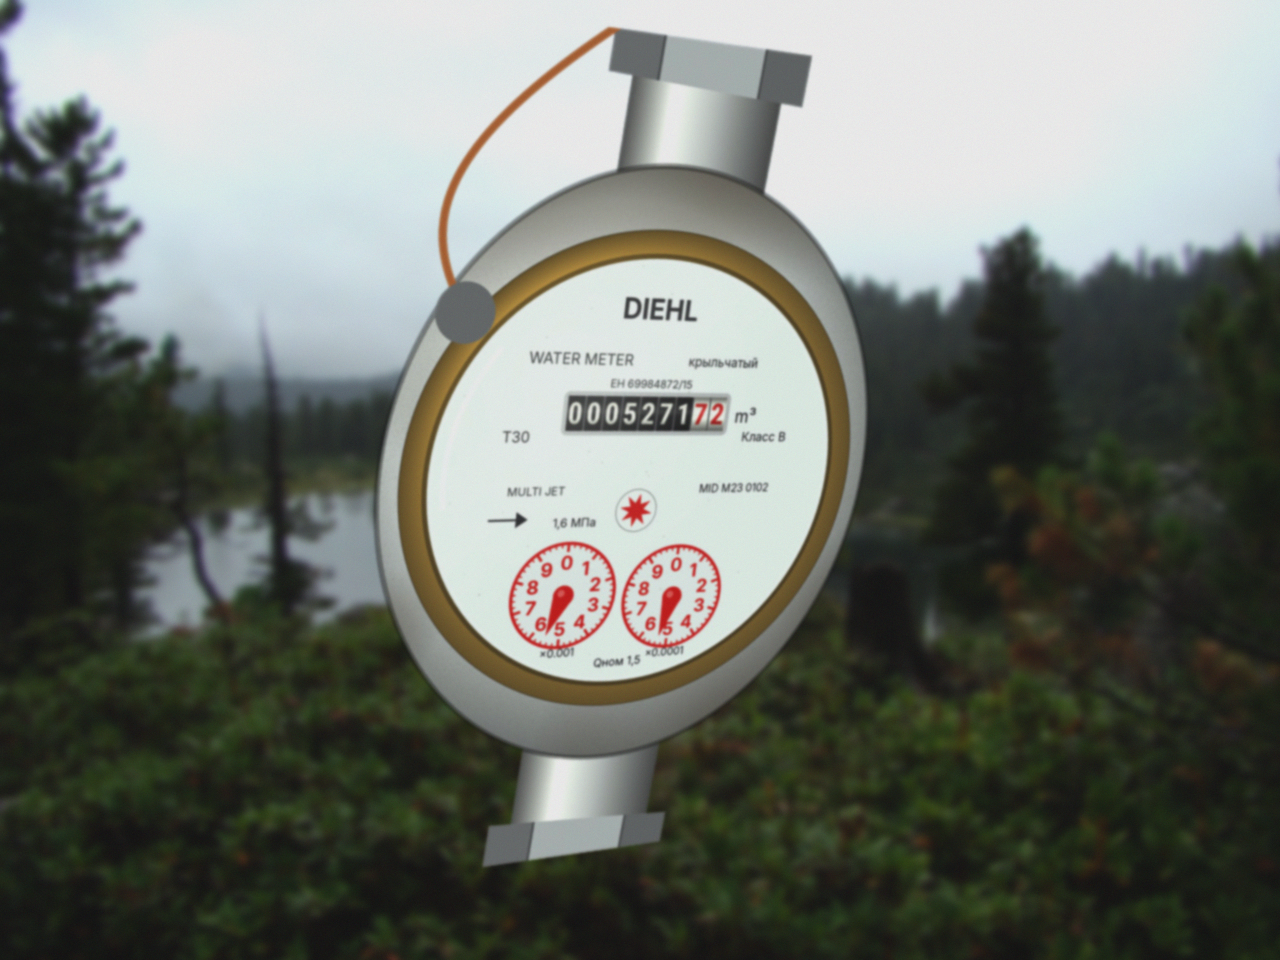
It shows 5271.7255 m³
